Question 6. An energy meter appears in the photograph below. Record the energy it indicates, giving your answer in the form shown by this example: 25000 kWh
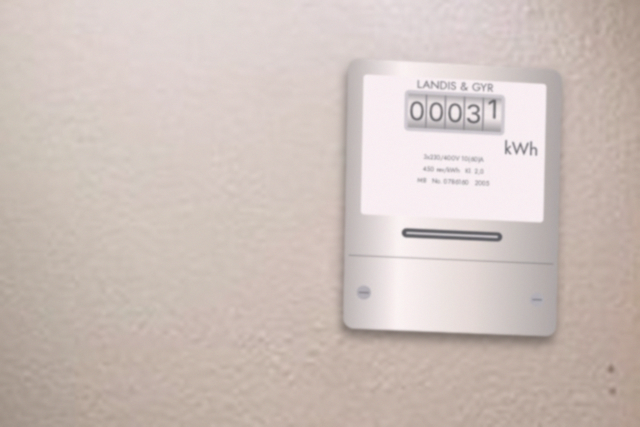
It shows 31 kWh
